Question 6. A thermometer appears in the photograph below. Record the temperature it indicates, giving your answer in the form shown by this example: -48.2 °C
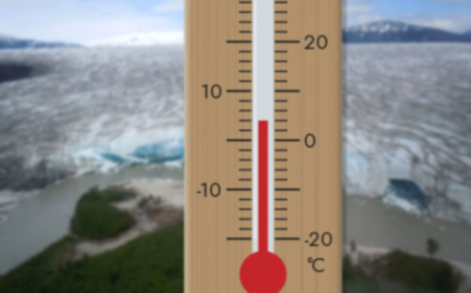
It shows 4 °C
